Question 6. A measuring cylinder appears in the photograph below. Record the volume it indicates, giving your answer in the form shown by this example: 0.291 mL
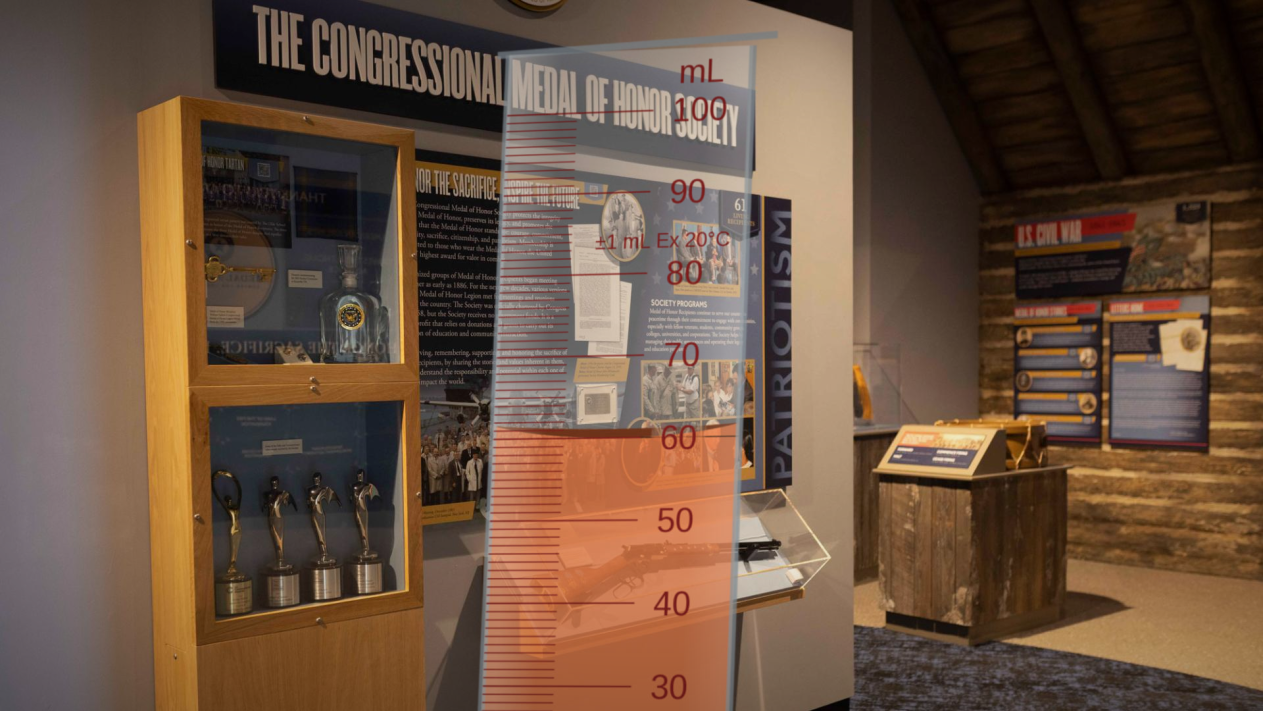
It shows 60 mL
